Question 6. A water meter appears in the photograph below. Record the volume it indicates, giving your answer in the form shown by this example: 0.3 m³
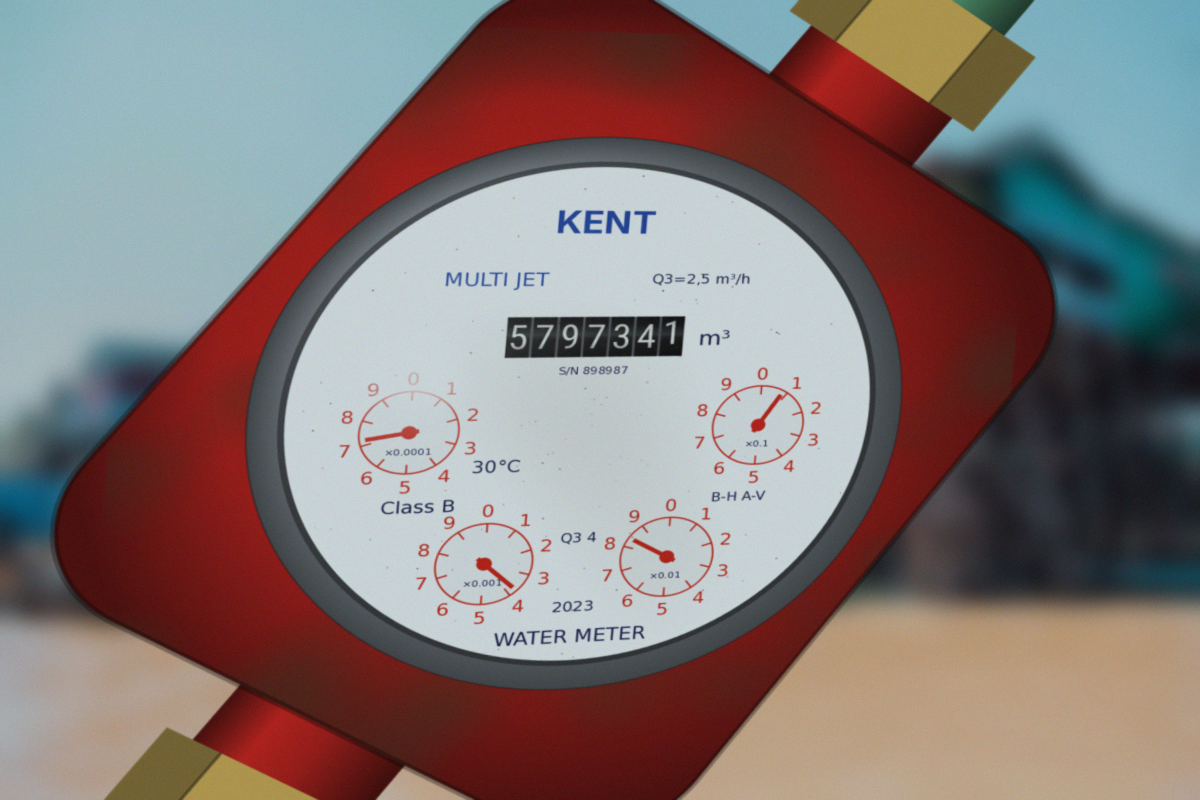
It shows 5797341.0837 m³
